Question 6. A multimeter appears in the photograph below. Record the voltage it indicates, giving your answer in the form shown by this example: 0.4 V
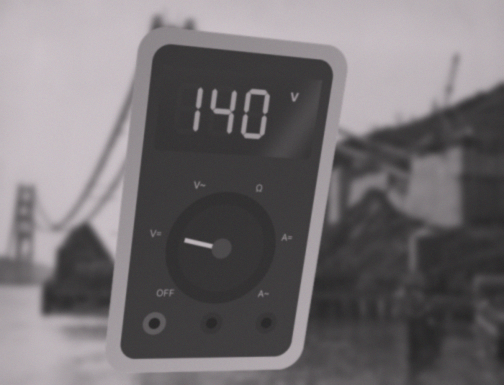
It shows 140 V
